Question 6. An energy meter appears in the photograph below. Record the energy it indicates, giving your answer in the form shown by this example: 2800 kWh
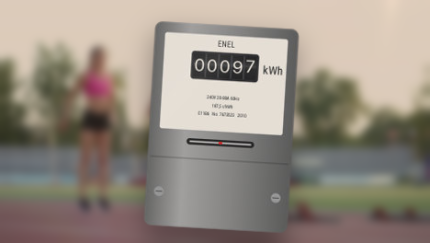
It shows 97 kWh
